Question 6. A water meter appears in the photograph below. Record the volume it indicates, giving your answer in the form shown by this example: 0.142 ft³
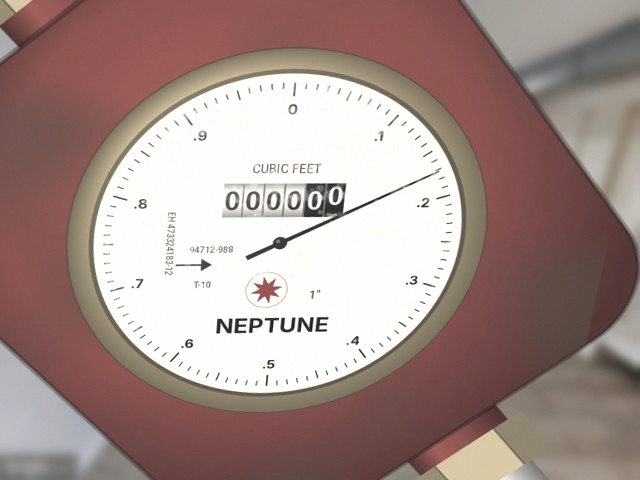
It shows 0.17 ft³
